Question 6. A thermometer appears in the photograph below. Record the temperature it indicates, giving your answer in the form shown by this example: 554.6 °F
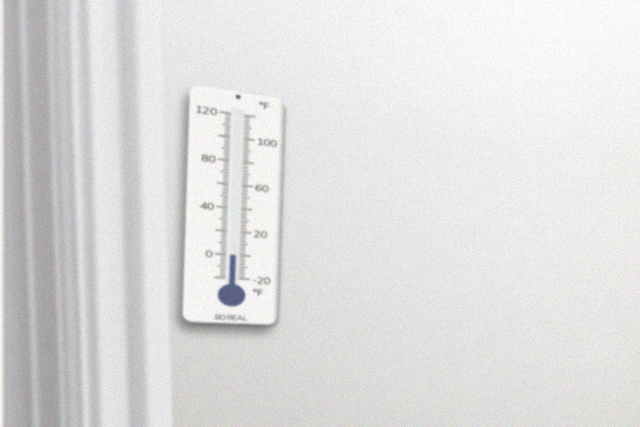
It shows 0 °F
